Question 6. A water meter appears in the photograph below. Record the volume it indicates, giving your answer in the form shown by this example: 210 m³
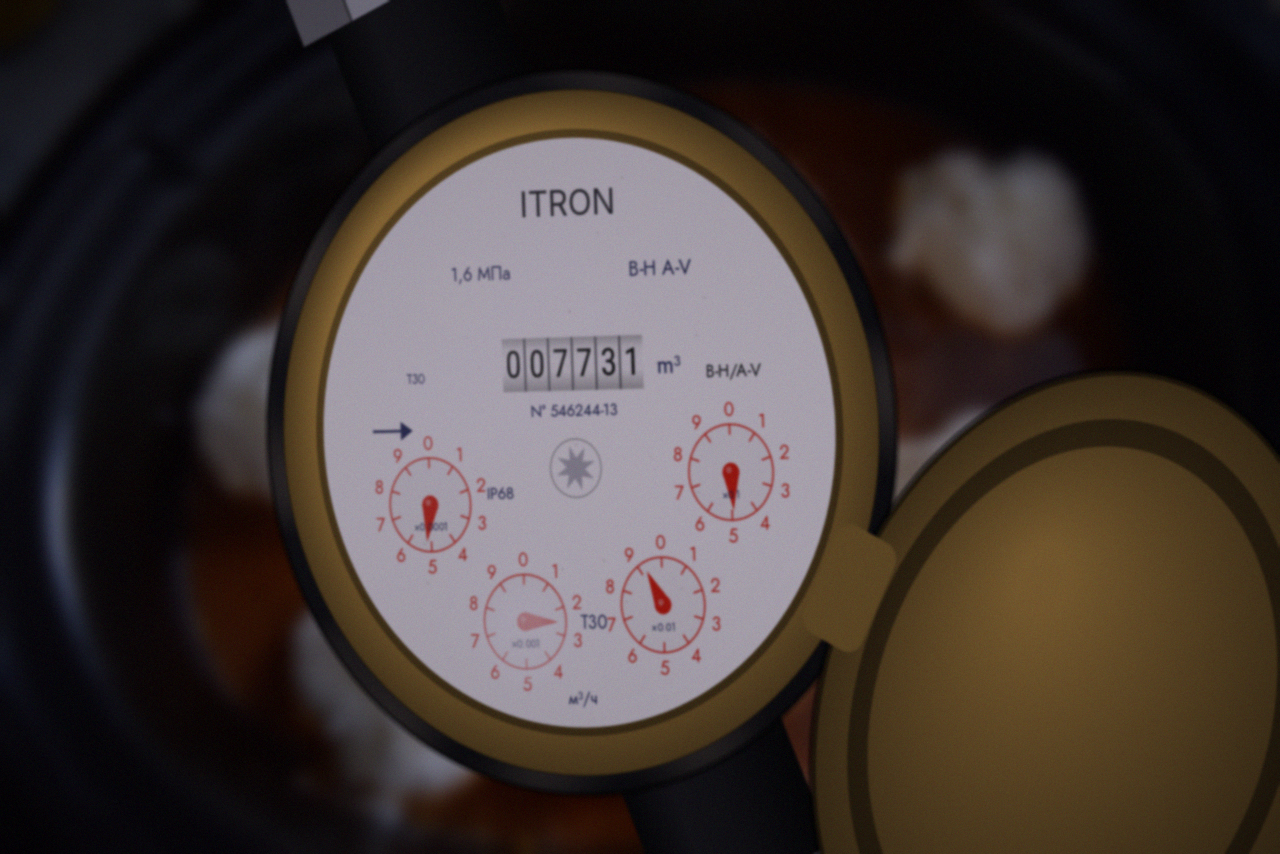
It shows 7731.4925 m³
